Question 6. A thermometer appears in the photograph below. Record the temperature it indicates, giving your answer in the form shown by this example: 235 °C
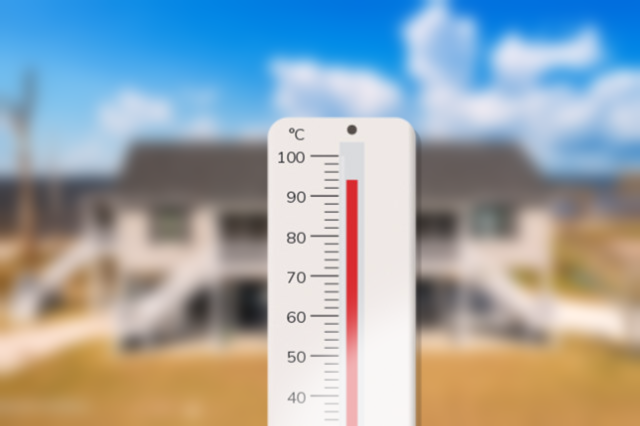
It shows 94 °C
